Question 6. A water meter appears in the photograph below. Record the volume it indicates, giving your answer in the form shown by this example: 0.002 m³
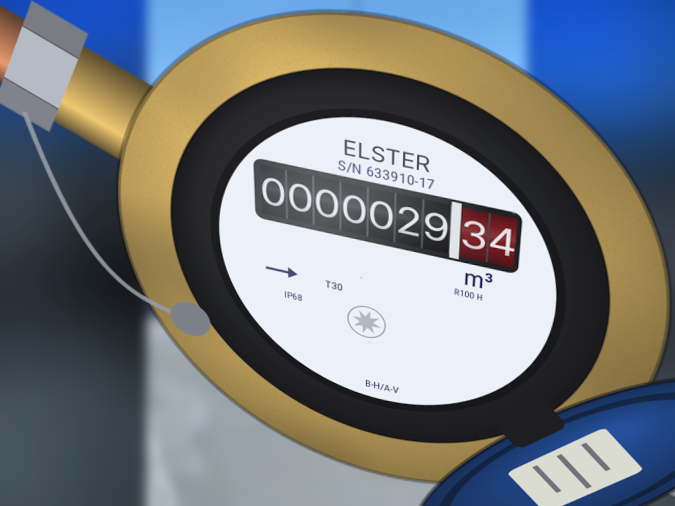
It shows 29.34 m³
